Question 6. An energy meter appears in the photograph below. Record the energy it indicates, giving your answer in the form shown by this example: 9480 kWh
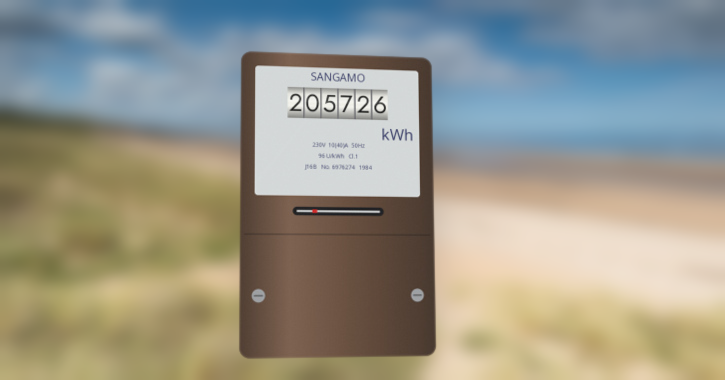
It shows 205726 kWh
